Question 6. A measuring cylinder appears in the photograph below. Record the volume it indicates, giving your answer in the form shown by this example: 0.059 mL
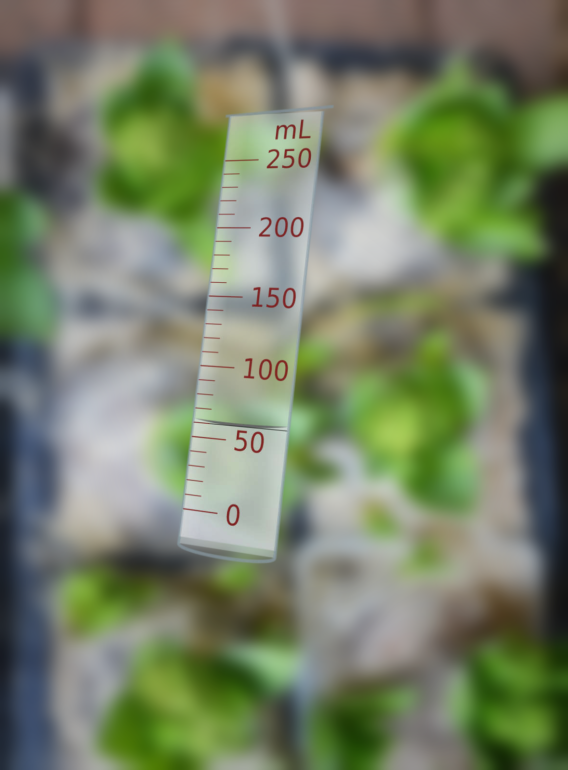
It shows 60 mL
